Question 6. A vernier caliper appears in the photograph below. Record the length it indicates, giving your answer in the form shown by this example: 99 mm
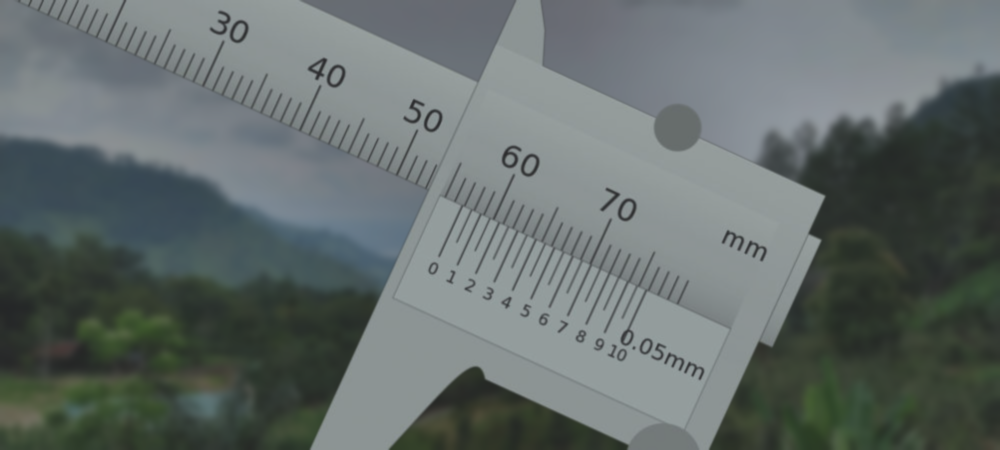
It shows 56.8 mm
